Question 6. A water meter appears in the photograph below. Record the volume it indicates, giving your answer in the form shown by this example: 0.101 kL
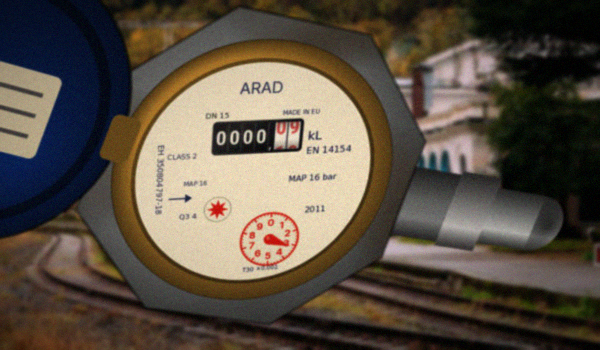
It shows 0.093 kL
